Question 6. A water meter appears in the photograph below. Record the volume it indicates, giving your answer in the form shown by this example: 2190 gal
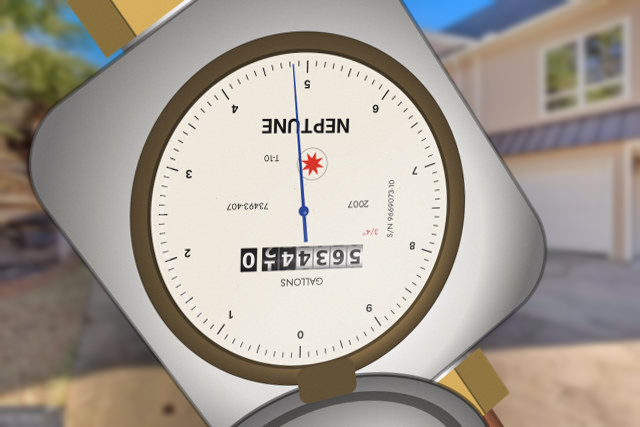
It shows 5634414.8 gal
